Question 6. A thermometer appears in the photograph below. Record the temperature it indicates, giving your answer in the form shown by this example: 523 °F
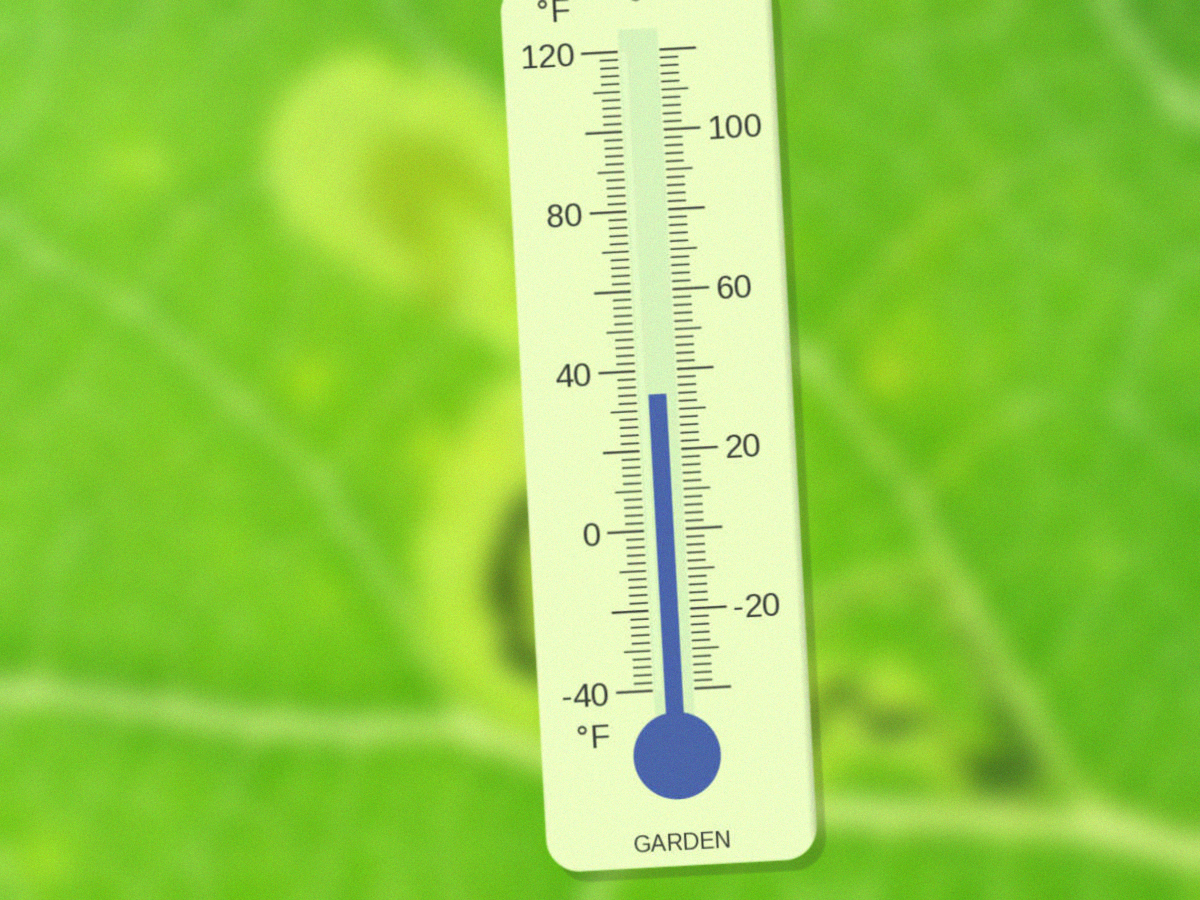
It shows 34 °F
